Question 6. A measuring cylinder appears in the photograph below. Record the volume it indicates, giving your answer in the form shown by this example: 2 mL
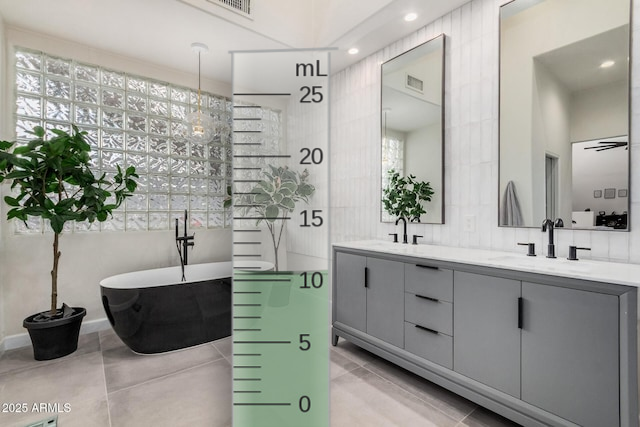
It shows 10.5 mL
